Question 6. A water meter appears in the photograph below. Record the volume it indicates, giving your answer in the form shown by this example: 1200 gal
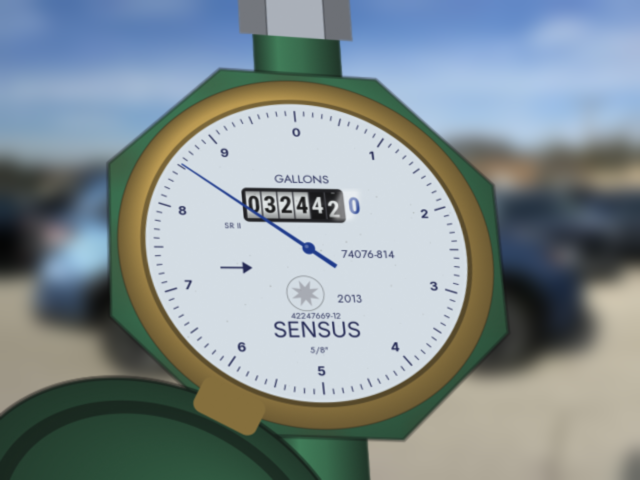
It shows 324418.5 gal
